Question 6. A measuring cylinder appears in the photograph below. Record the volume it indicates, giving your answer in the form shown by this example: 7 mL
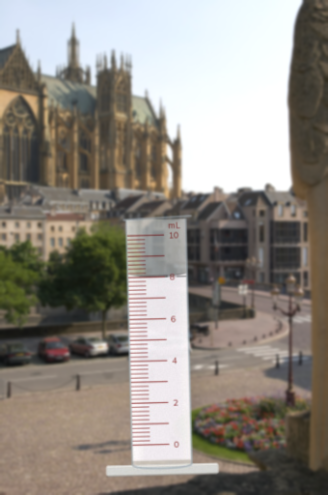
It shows 8 mL
